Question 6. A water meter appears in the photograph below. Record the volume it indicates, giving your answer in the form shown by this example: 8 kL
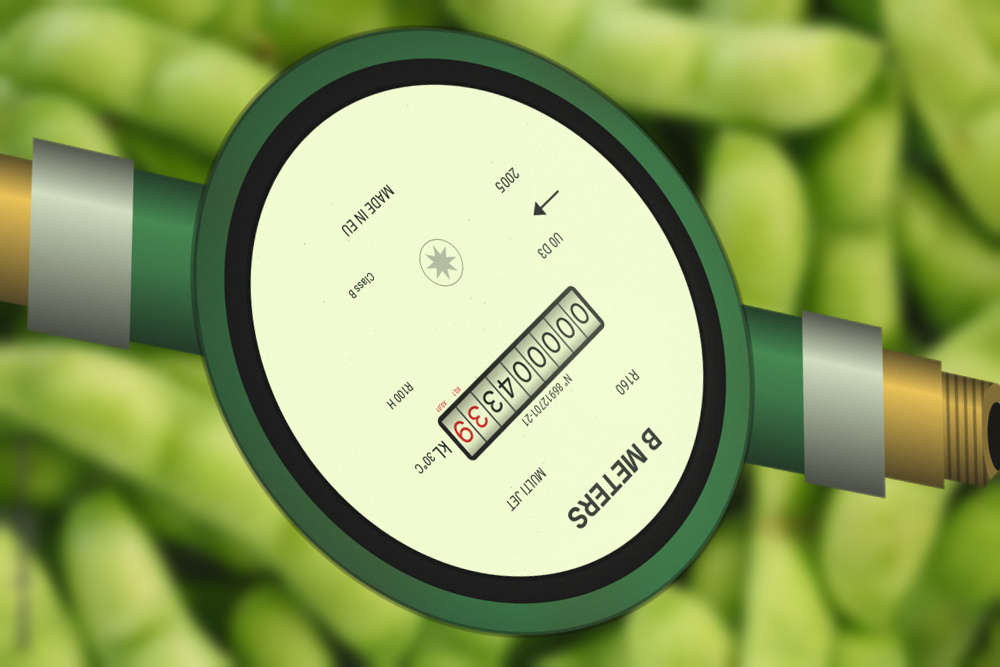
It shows 43.39 kL
